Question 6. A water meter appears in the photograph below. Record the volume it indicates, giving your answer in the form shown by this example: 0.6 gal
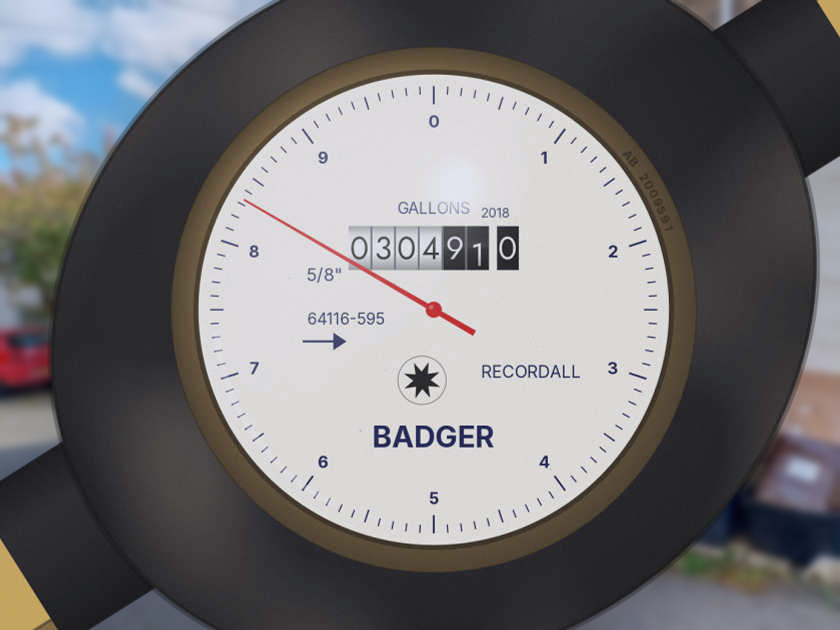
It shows 304908.3 gal
